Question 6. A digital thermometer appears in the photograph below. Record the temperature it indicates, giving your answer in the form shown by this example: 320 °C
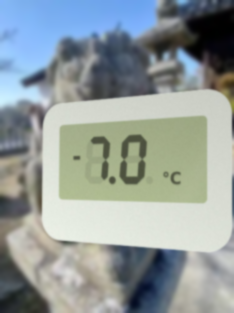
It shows -7.0 °C
